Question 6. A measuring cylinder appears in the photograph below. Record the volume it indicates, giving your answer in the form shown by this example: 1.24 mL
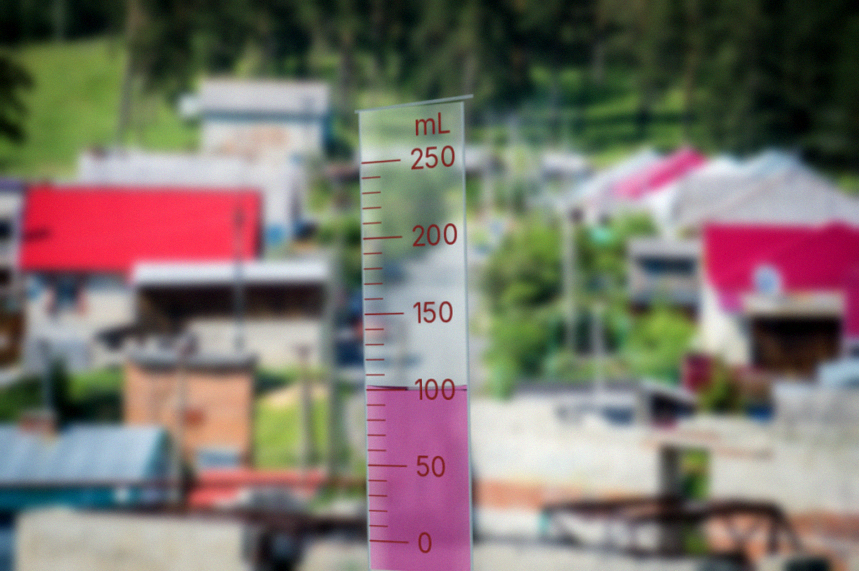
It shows 100 mL
